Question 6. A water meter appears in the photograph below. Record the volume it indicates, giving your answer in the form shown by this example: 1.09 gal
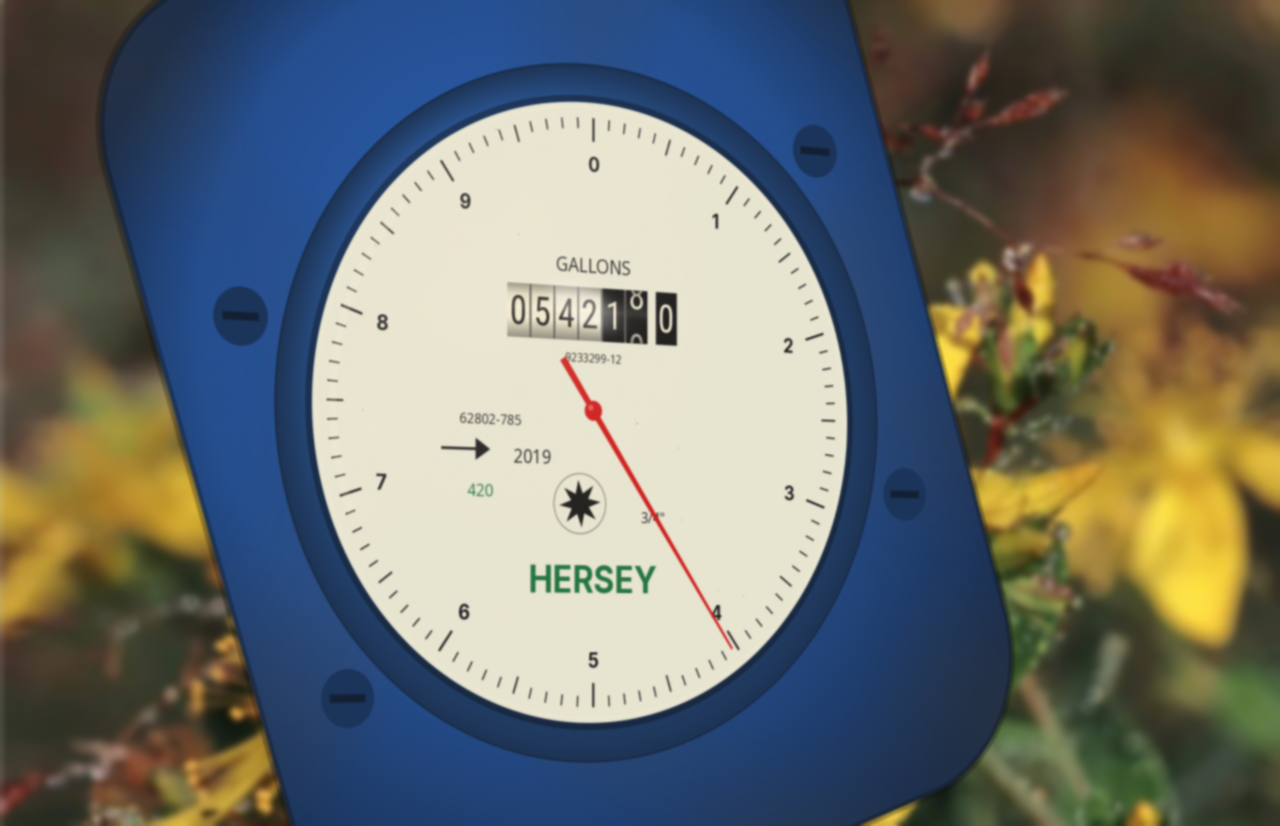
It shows 542184.0 gal
